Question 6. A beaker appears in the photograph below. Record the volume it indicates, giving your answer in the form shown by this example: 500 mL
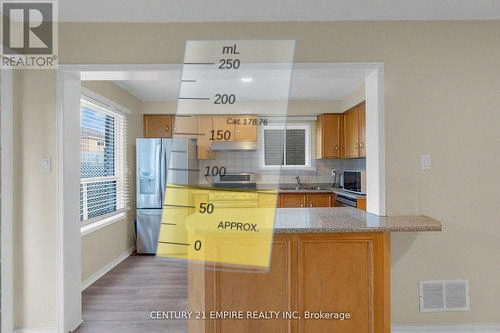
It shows 75 mL
